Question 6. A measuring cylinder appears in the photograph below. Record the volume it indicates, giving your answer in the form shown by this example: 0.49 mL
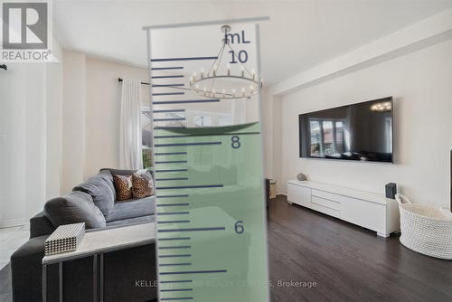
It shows 8.2 mL
